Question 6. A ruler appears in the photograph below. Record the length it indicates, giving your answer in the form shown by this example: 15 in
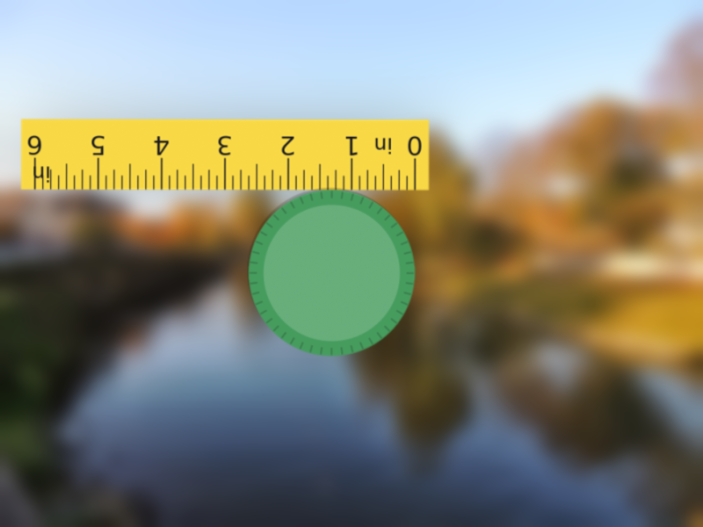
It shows 2.625 in
